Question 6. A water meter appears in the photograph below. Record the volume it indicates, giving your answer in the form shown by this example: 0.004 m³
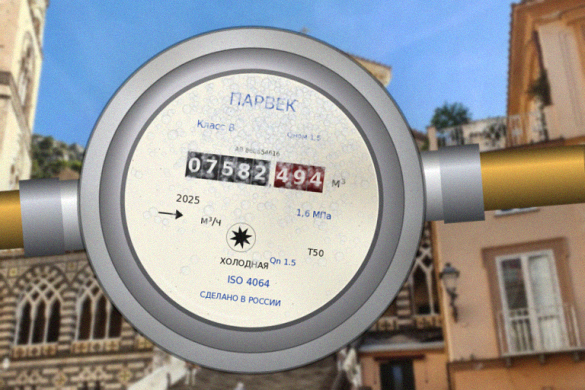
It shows 7582.494 m³
